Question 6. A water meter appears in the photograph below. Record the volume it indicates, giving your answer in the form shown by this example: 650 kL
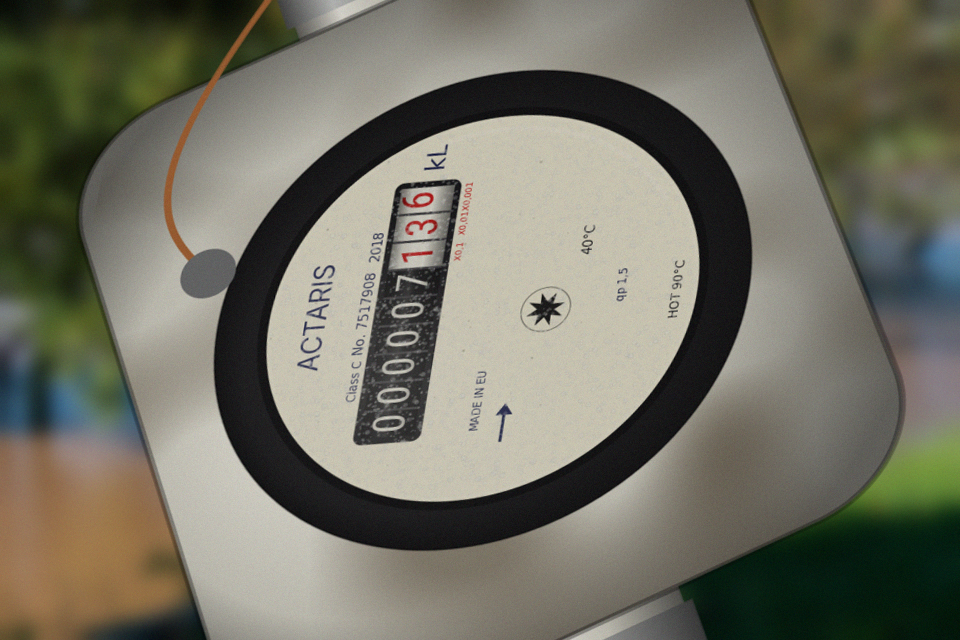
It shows 7.136 kL
